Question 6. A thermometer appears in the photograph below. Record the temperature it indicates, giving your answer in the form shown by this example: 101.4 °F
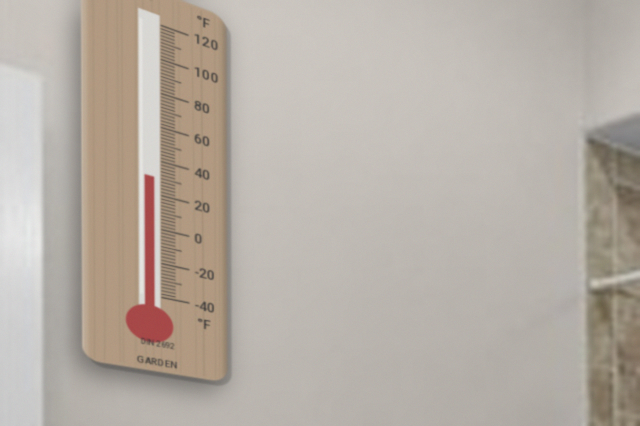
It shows 30 °F
